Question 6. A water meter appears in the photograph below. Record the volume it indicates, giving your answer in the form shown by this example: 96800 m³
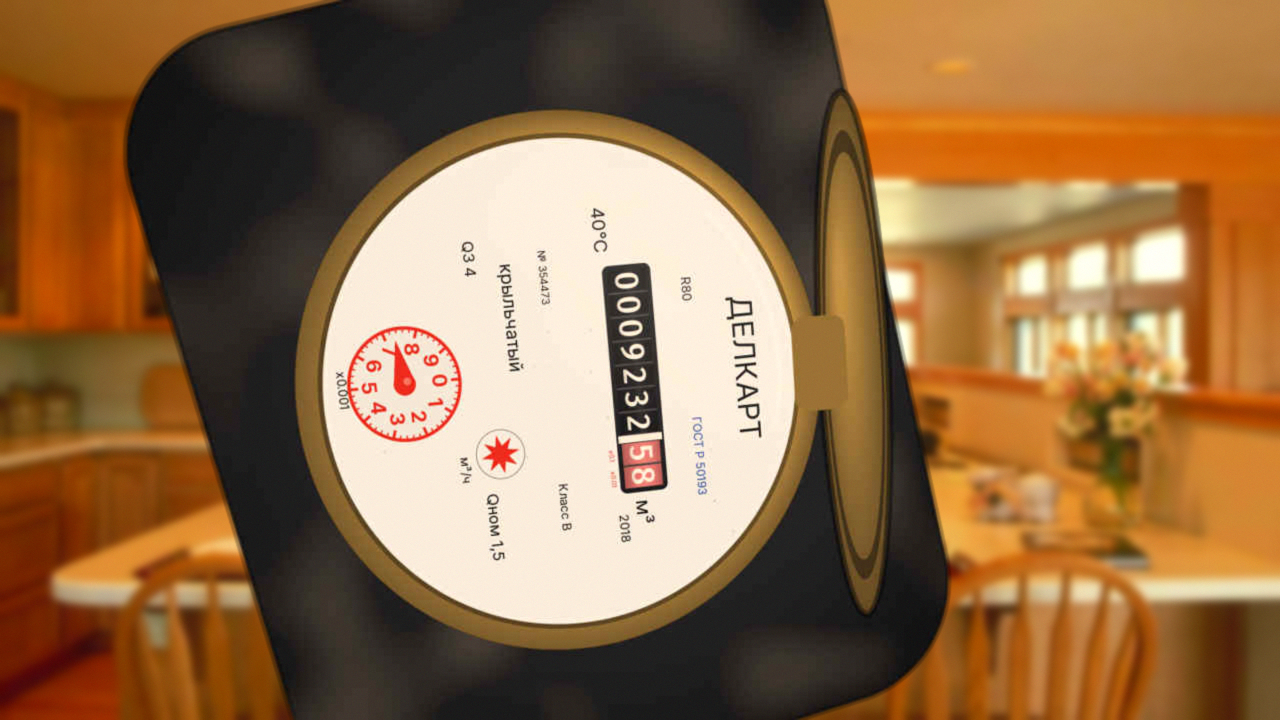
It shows 9232.587 m³
